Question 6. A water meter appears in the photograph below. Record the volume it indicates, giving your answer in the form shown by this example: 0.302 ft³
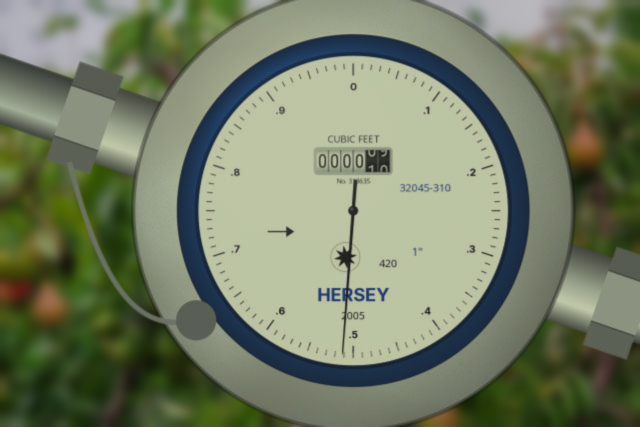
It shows 9.51 ft³
